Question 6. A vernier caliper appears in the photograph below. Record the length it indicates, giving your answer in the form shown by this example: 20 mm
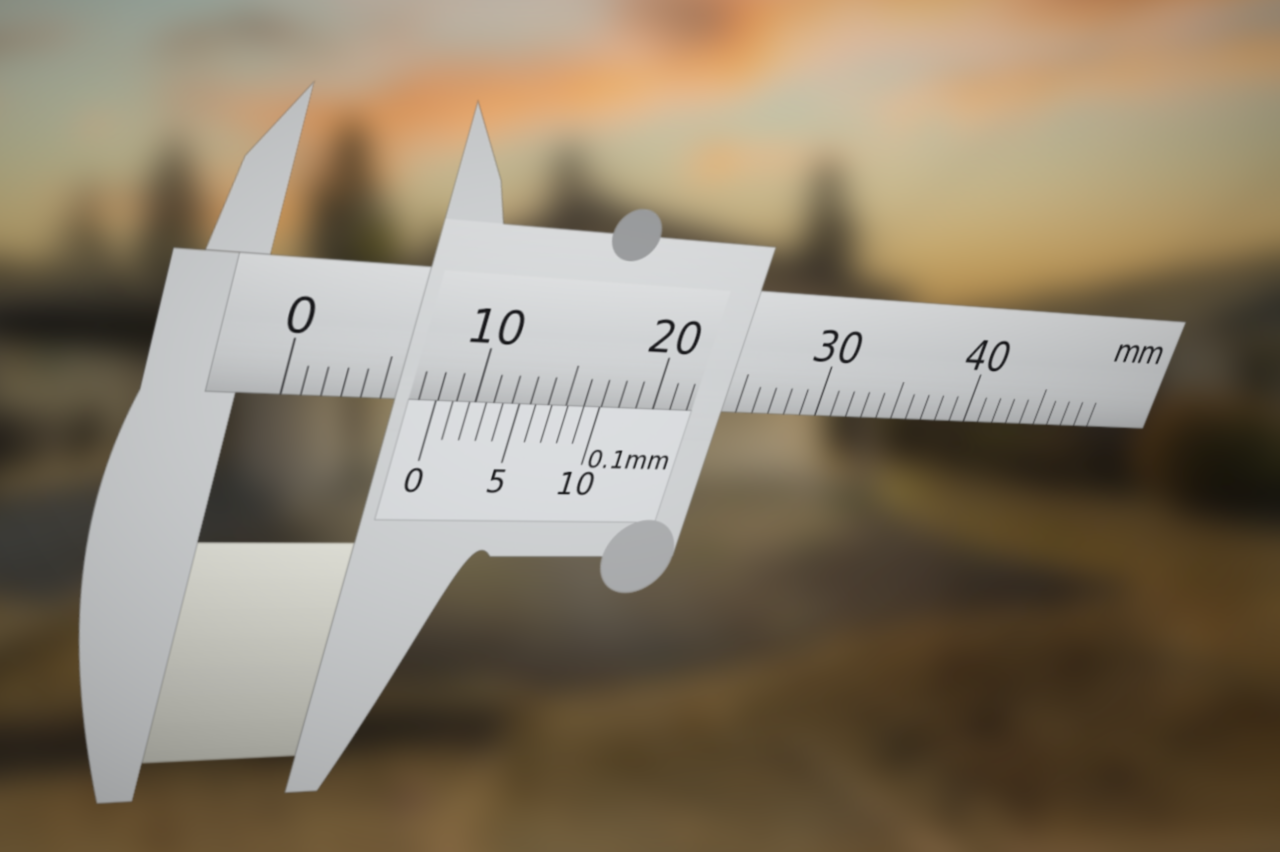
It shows 7.9 mm
